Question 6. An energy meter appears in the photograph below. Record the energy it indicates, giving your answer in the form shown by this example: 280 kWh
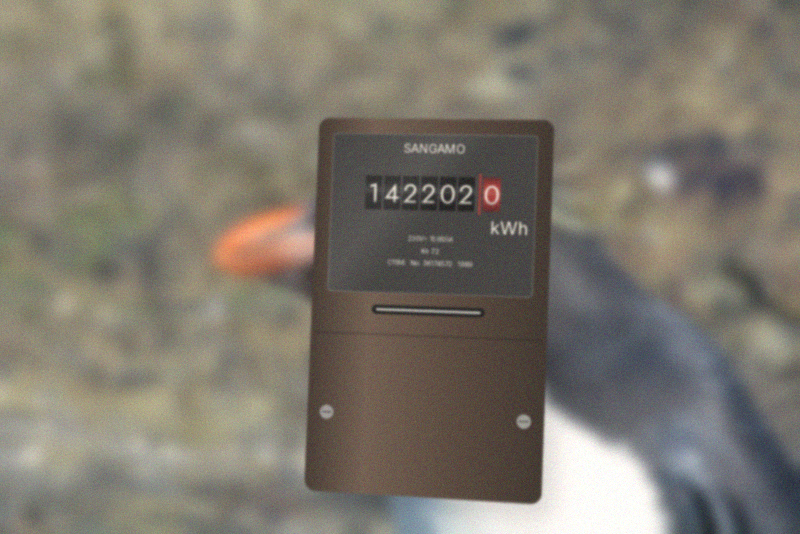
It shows 142202.0 kWh
